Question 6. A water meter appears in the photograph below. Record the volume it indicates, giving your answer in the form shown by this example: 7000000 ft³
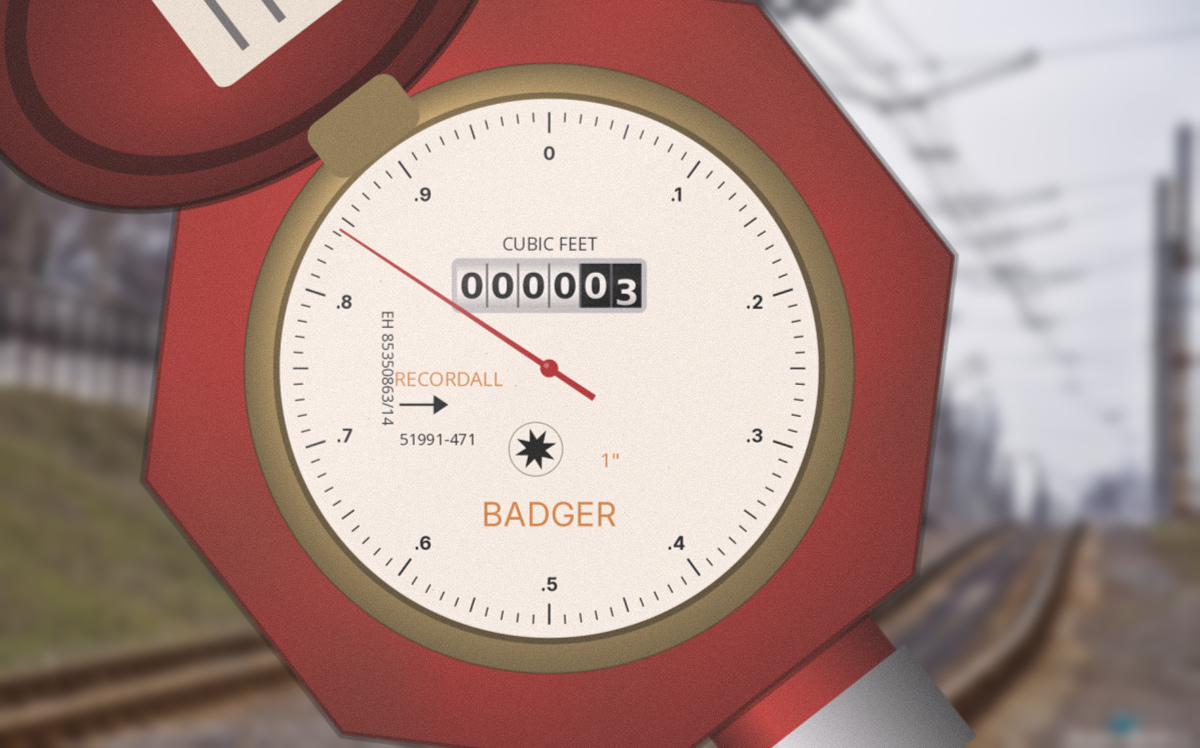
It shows 2.84 ft³
